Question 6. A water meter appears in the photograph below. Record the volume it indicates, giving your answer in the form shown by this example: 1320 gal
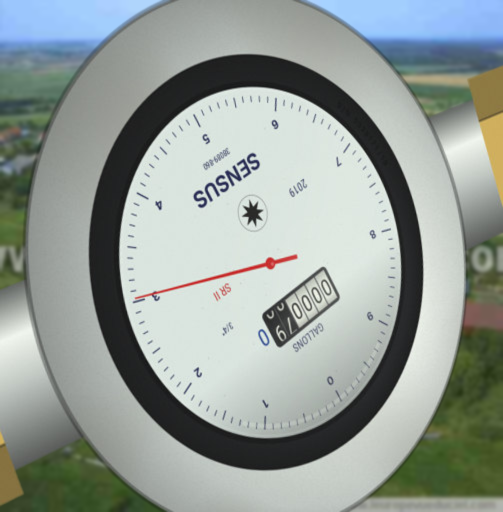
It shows 793.0 gal
